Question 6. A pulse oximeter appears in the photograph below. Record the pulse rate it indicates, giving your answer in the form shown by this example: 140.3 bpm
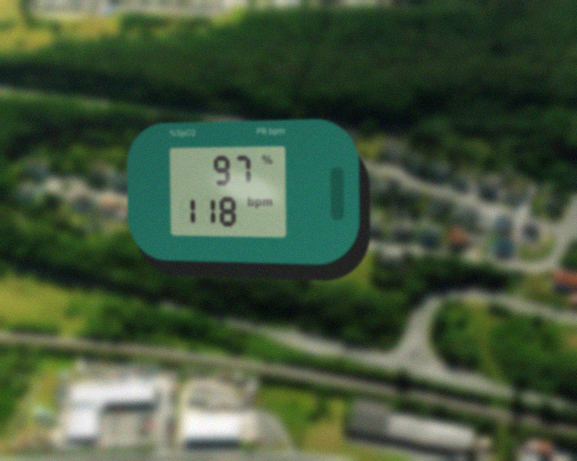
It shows 118 bpm
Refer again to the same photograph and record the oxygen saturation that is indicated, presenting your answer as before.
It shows 97 %
